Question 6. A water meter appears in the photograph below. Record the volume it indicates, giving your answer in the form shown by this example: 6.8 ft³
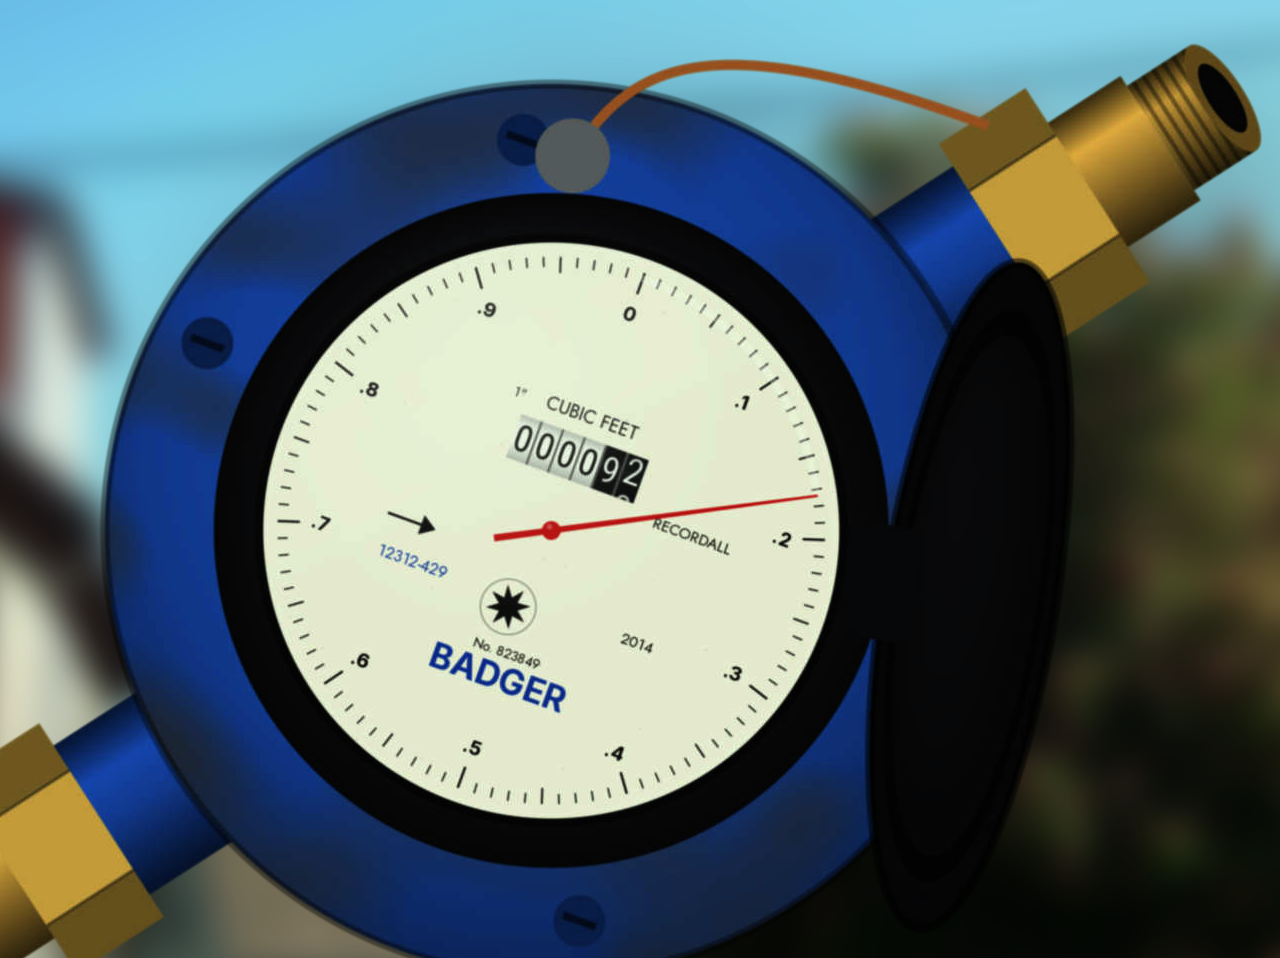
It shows 92.17 ft³
